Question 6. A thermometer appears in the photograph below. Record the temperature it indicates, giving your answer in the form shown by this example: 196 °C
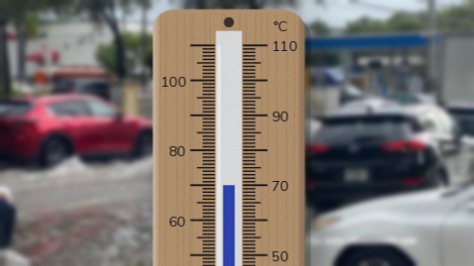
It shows 70 °C
